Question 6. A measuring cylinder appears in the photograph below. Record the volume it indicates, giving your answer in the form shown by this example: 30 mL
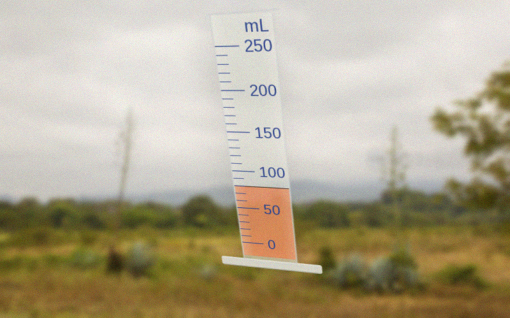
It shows 80 mL
